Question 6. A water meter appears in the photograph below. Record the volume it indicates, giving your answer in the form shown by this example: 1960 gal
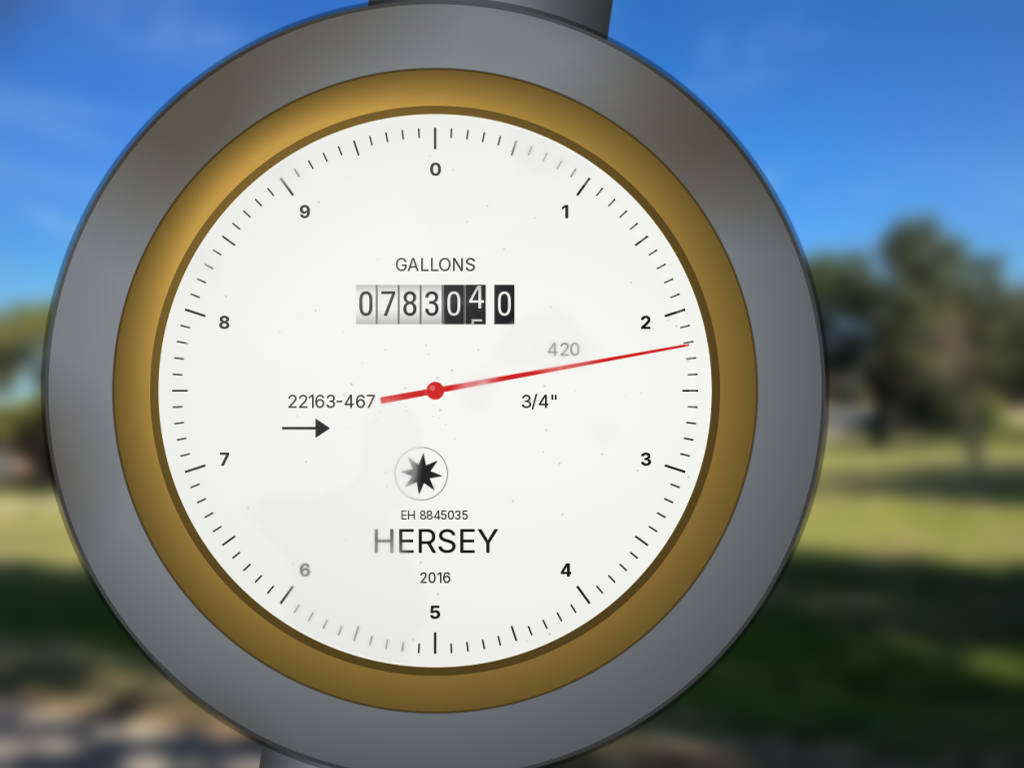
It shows 783042.2 gal
